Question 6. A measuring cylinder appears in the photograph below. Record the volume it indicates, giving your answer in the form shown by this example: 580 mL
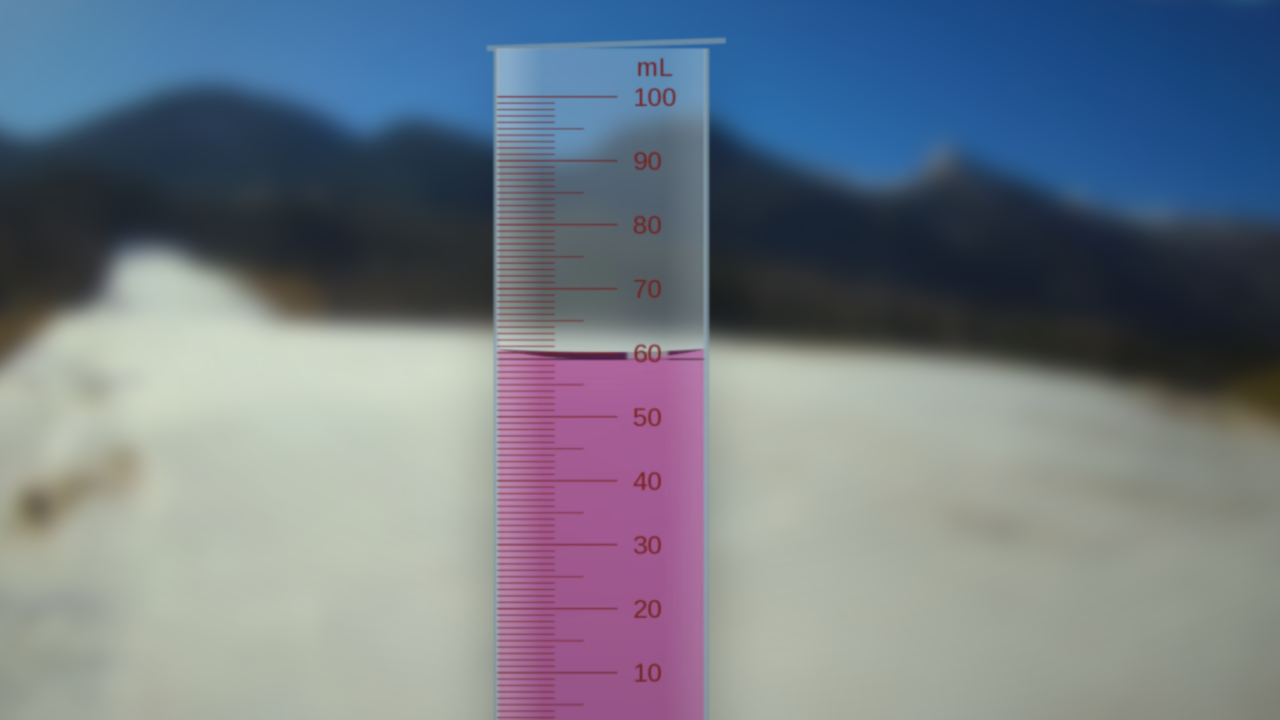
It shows 59 mL
